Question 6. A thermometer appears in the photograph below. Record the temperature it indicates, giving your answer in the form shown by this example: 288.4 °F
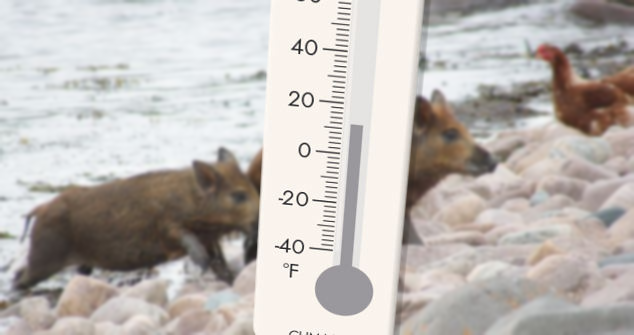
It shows 12 °F
